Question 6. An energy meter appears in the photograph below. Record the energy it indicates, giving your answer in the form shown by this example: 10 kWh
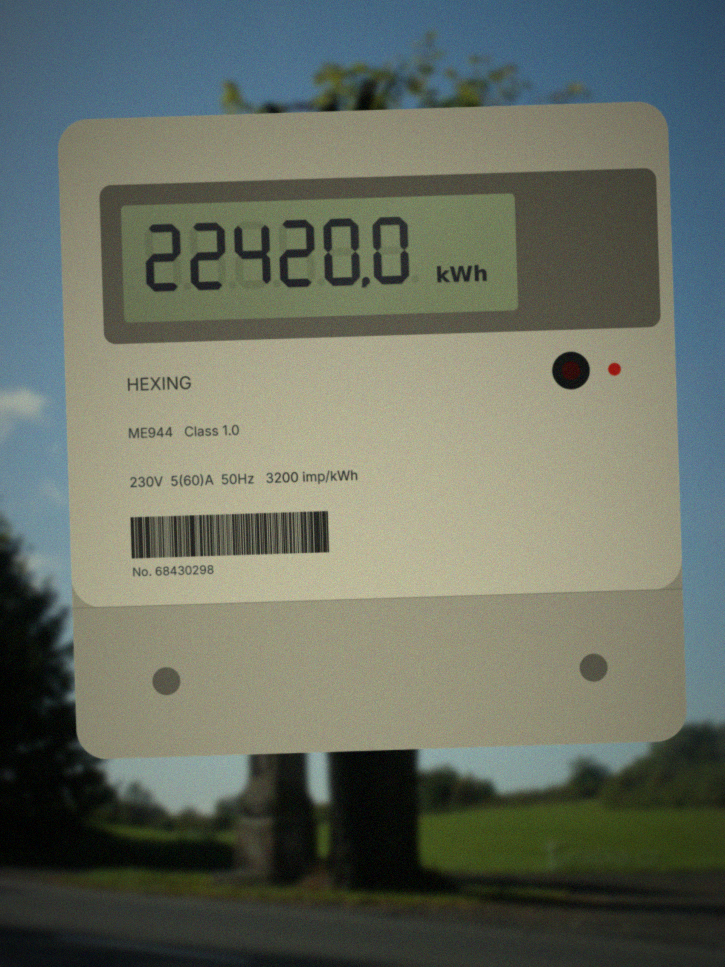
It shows 22420.0 kWh
